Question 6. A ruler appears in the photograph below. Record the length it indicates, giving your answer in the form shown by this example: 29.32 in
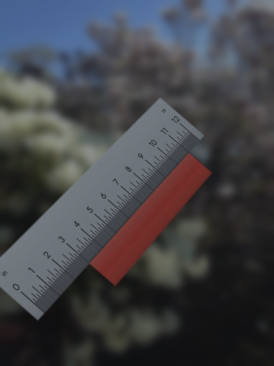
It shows 8 in
